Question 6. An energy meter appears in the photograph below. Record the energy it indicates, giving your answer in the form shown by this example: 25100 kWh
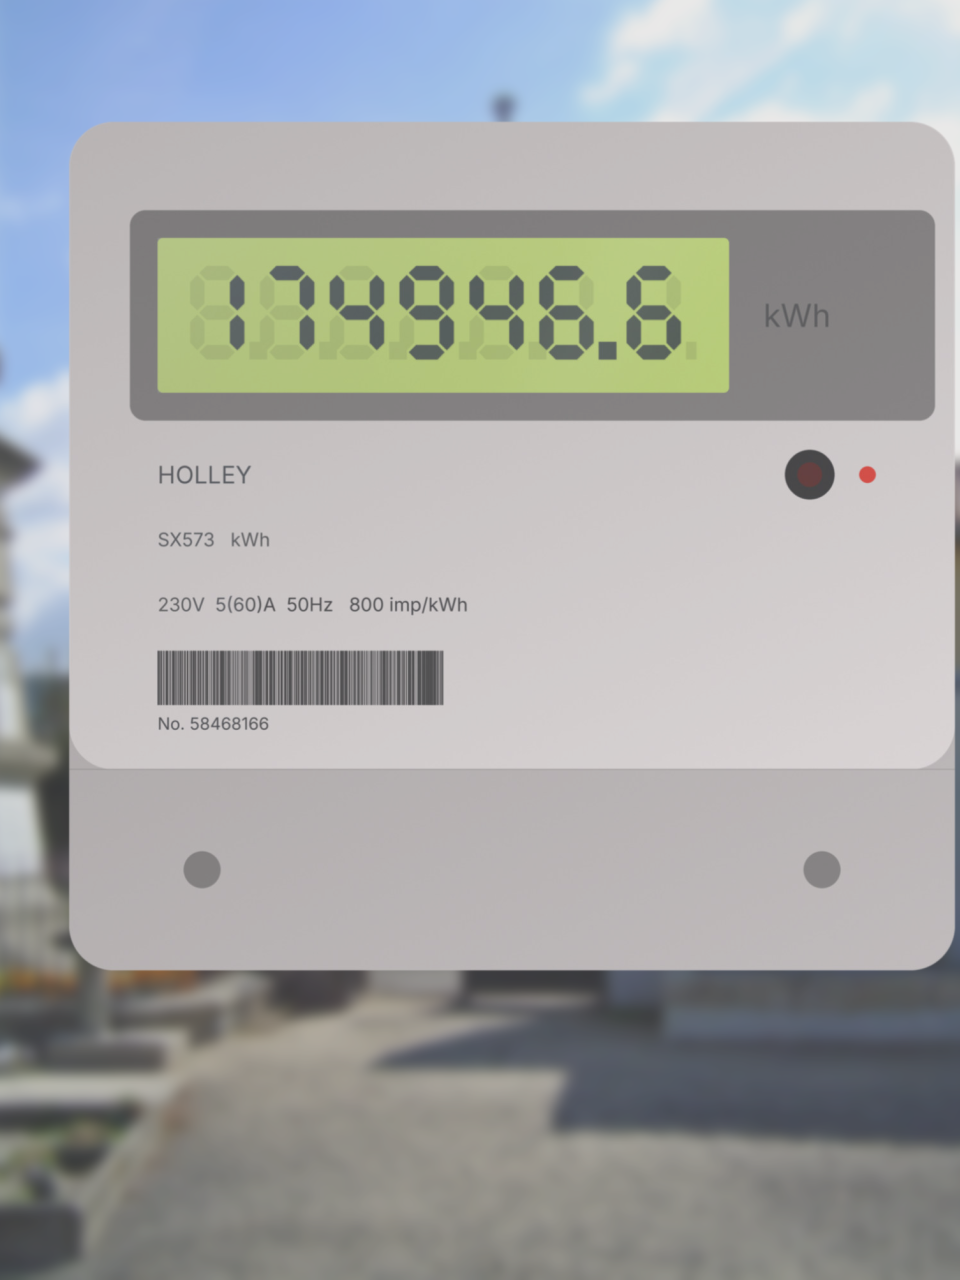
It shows 174946.6 kWh
